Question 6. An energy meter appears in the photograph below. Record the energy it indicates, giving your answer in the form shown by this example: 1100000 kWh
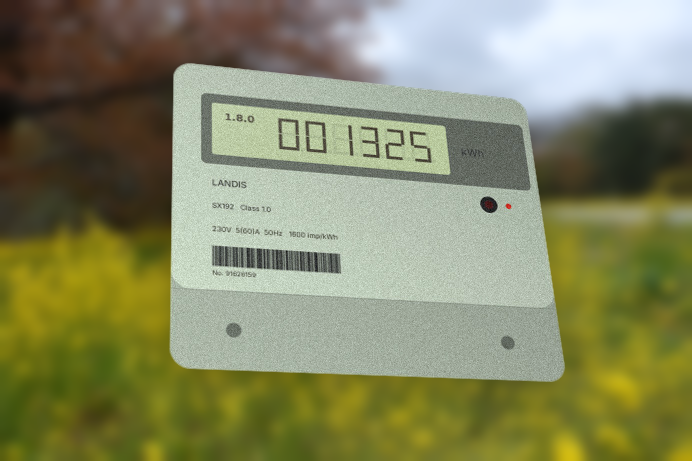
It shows 1325 kWh
